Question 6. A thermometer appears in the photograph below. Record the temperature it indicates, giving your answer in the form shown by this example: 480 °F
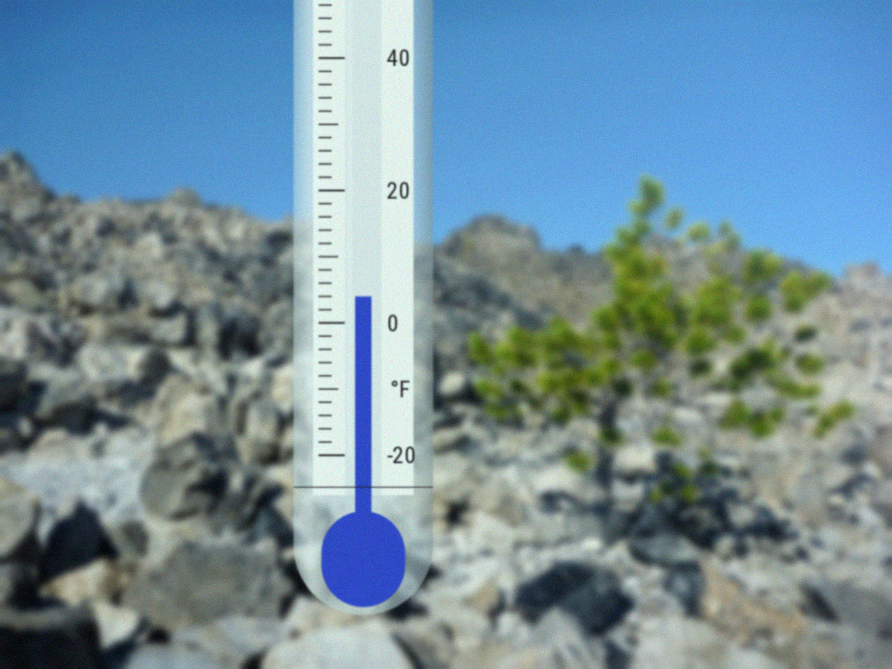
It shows 4 °F
